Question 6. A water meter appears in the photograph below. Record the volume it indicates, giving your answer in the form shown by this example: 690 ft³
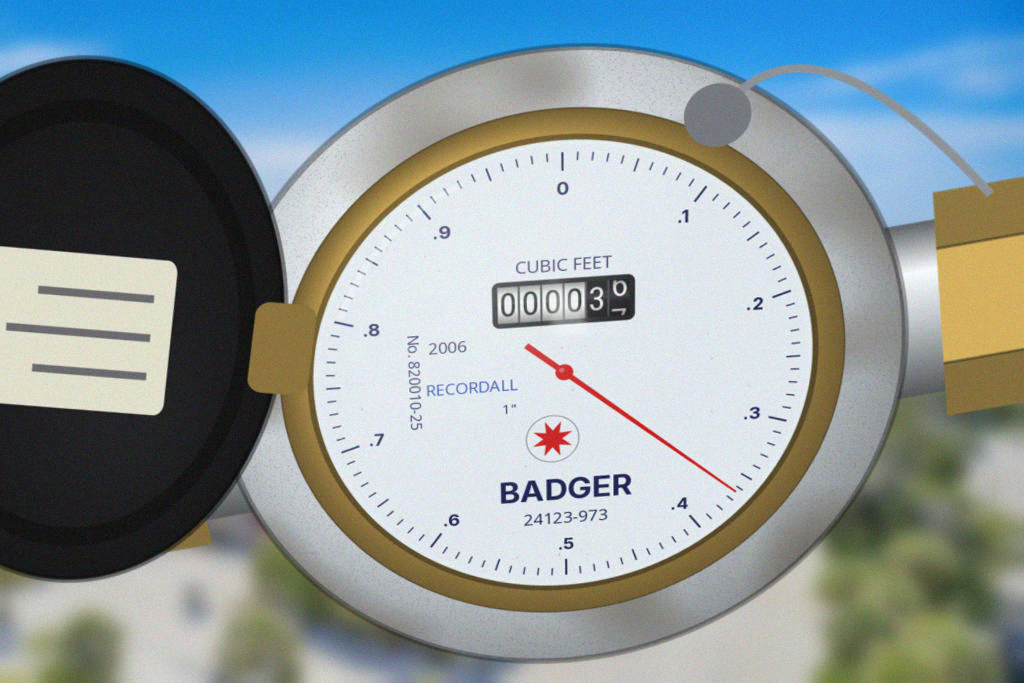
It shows 36.36 ft³
